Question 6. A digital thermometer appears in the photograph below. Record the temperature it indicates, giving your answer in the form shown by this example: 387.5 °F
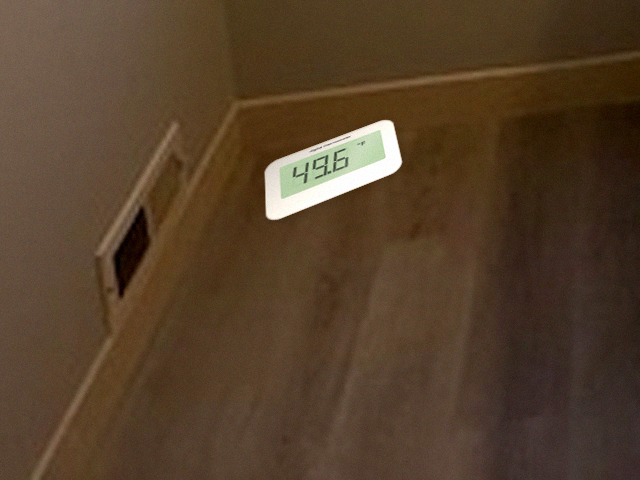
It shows 49.6 °F
